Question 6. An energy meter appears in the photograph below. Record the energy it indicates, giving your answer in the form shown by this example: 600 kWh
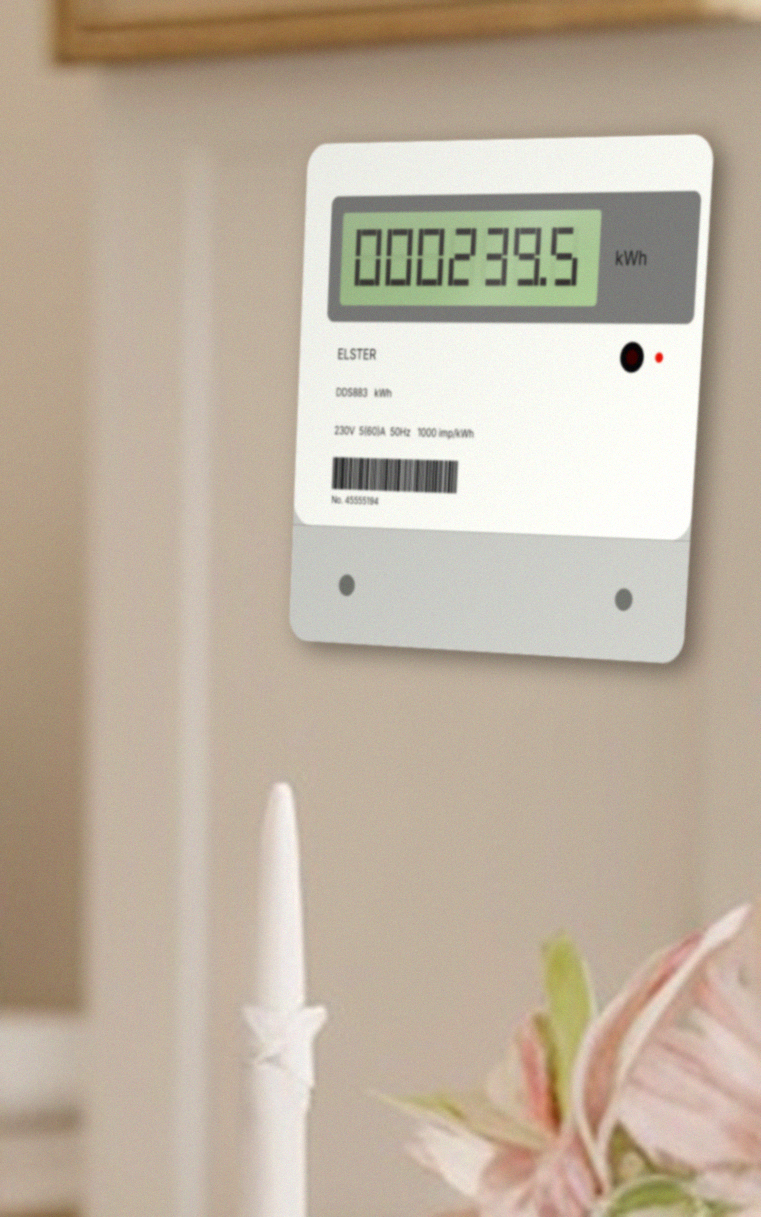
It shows 239.5 kWh
